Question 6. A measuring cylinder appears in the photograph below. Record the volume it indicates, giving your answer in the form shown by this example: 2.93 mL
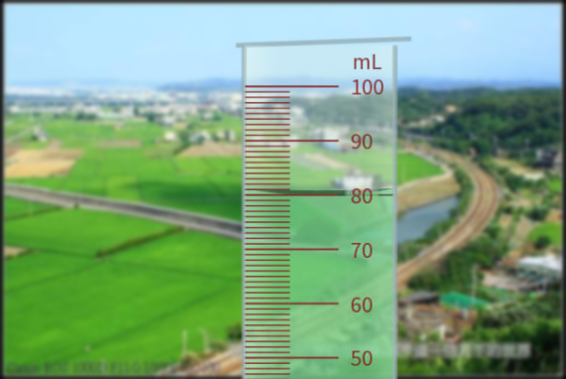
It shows 80 mL
